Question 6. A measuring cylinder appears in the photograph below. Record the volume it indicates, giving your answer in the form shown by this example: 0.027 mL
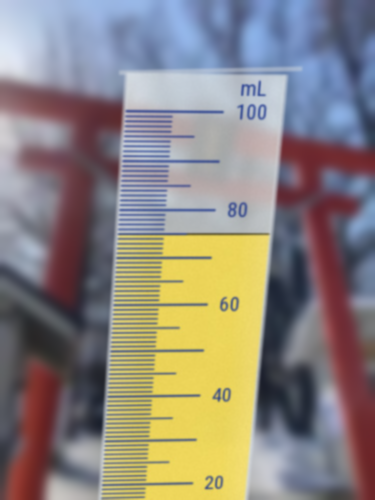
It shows 75 mL
